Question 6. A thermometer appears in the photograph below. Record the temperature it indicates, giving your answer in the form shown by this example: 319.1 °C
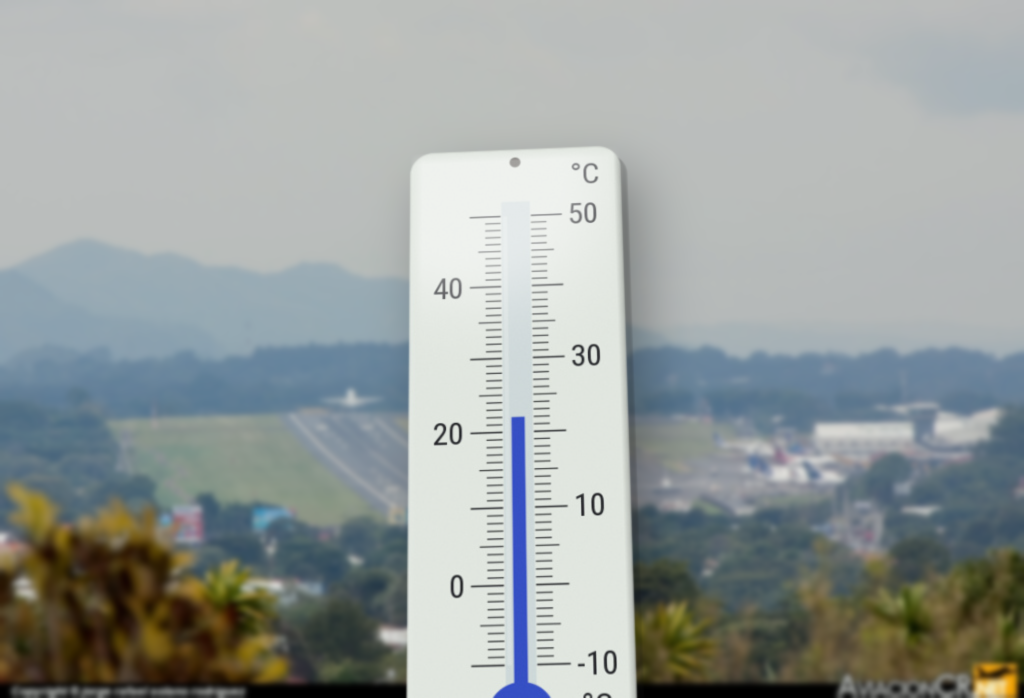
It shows 22 °C
